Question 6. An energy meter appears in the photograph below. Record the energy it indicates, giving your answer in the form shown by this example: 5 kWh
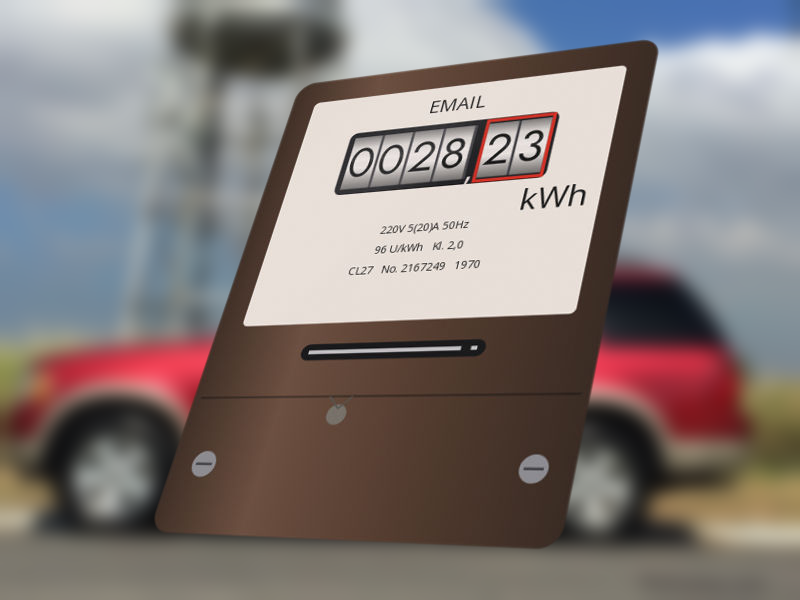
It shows 28.23 kWh
